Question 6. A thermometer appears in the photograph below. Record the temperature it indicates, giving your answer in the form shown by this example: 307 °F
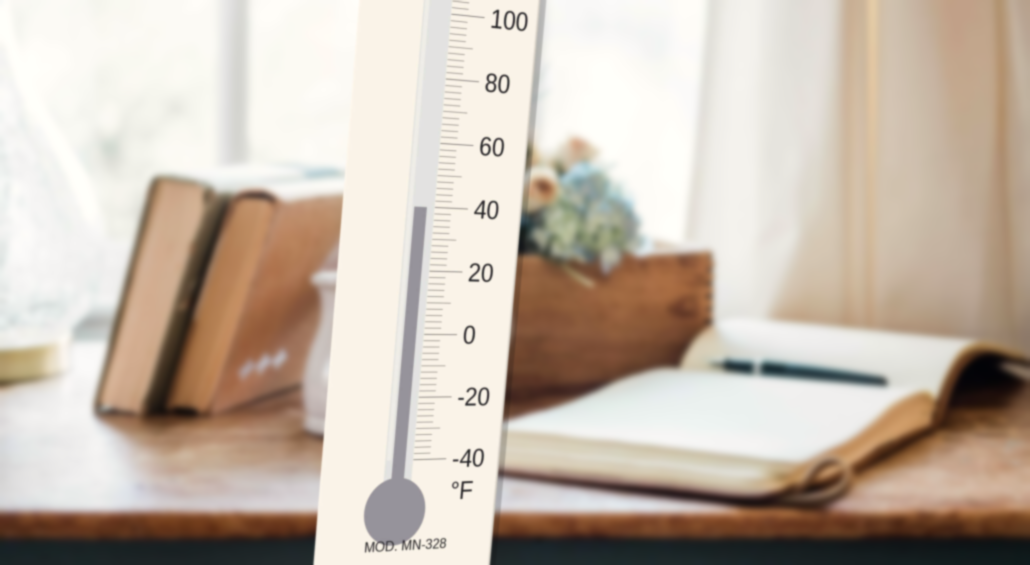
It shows 40 °F
